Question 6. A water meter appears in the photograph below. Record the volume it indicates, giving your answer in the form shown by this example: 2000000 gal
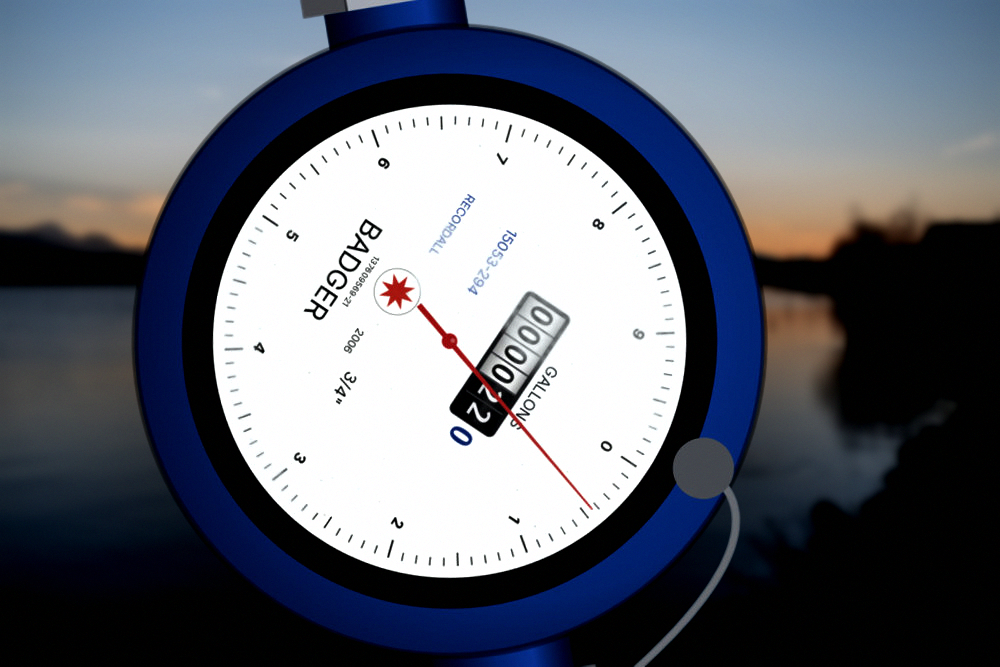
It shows 220.4 gal
